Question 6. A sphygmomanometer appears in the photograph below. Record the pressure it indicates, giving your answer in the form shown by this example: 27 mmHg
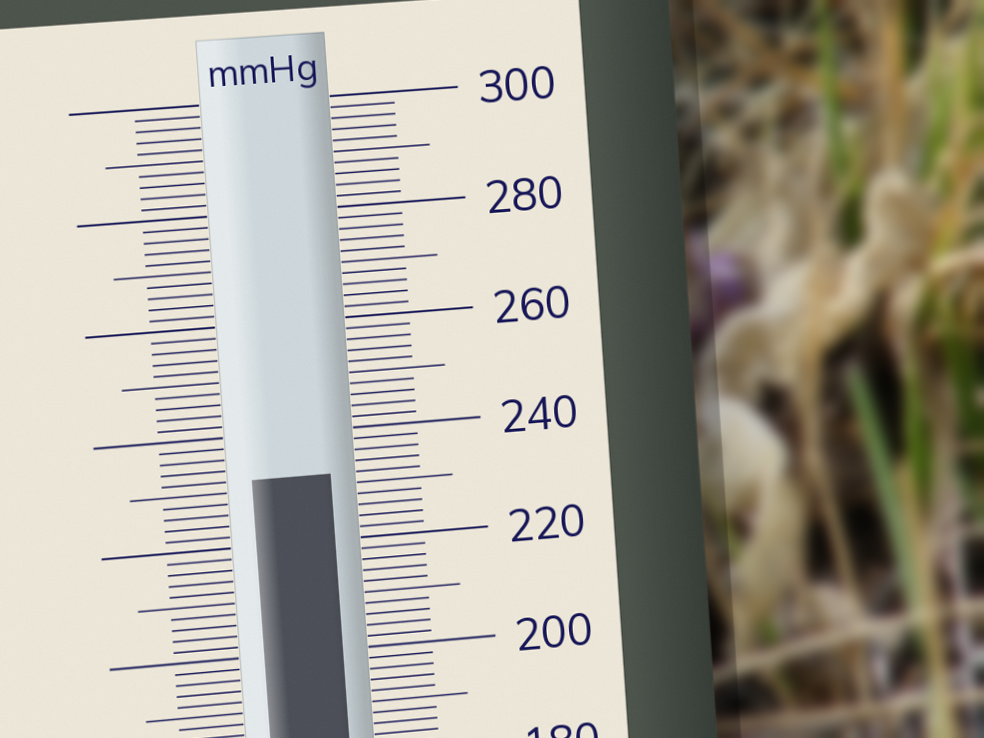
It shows 232 mmHg
